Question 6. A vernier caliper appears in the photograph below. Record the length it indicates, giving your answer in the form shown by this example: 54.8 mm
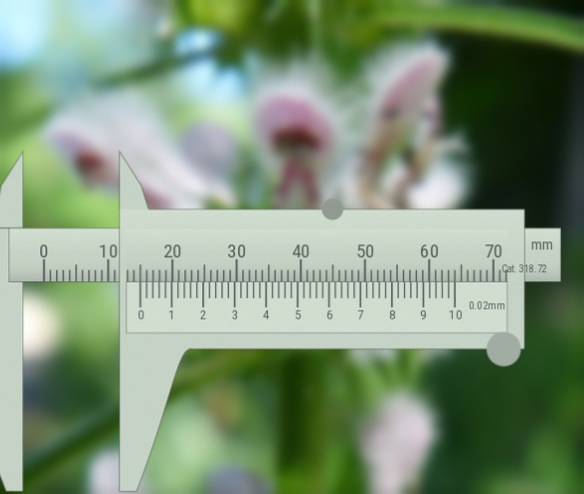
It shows 15.0 mm
